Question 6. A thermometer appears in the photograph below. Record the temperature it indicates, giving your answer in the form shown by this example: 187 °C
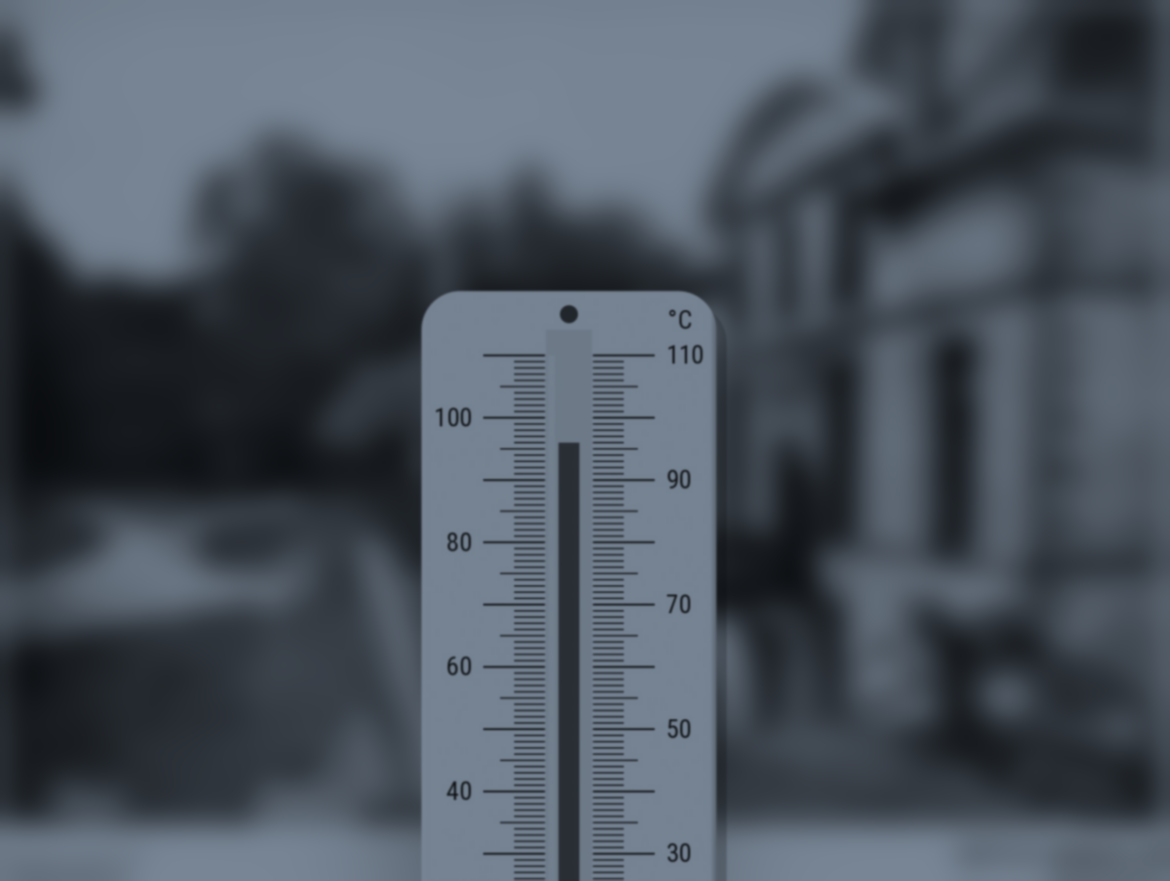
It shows 96 °C
